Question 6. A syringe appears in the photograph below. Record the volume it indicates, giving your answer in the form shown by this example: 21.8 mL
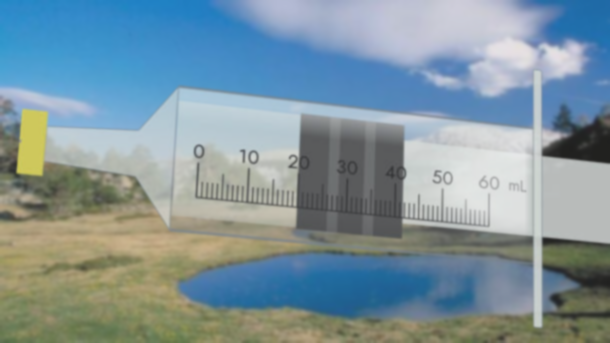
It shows 20 mL
